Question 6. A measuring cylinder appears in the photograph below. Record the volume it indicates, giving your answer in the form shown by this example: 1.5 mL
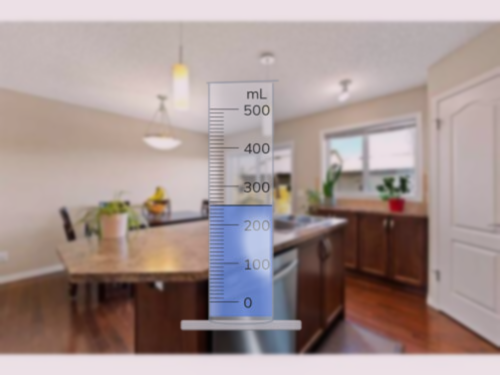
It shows 250 mL
